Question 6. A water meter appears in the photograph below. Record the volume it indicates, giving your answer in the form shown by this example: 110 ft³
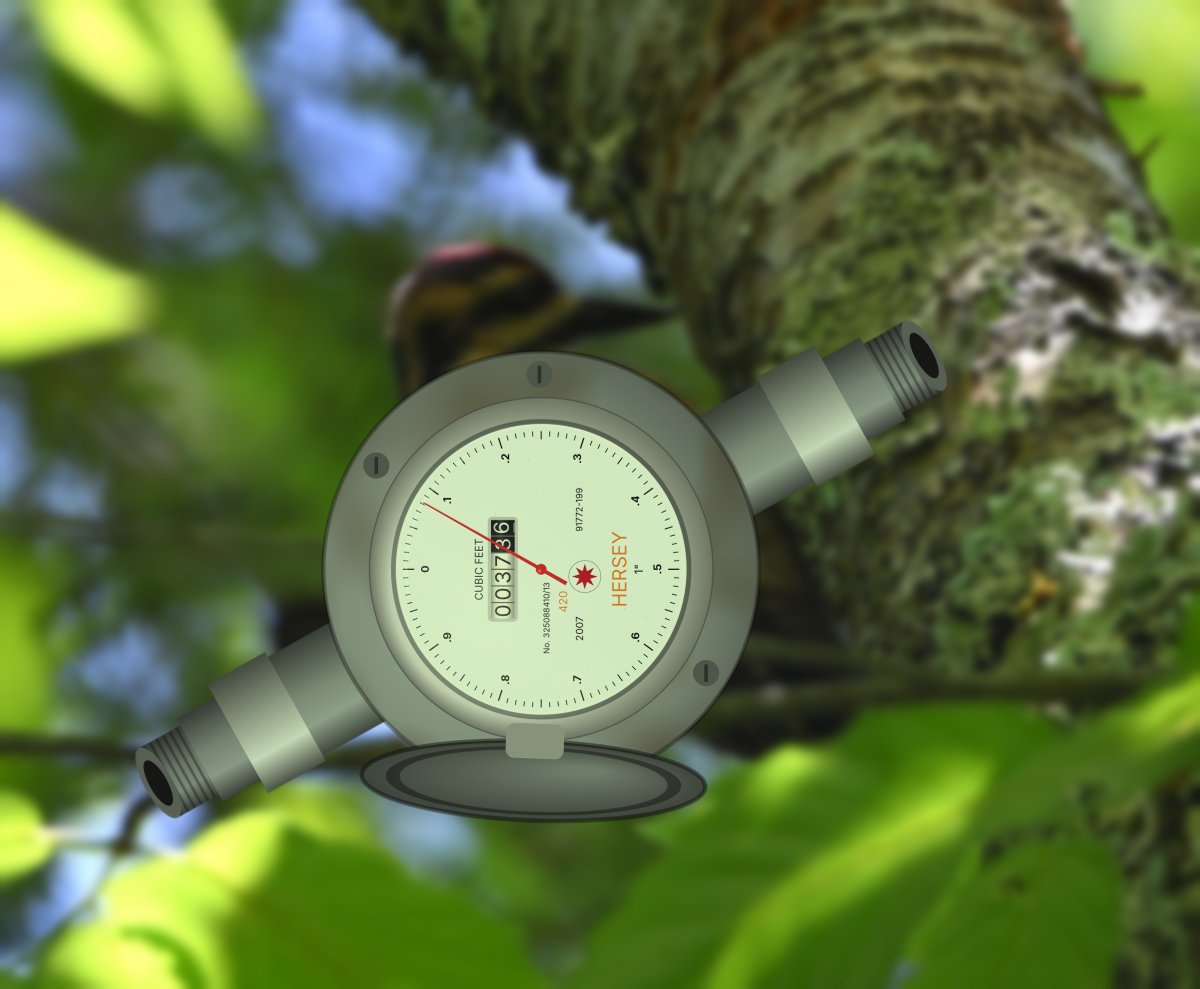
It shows 3736.08 ft³
